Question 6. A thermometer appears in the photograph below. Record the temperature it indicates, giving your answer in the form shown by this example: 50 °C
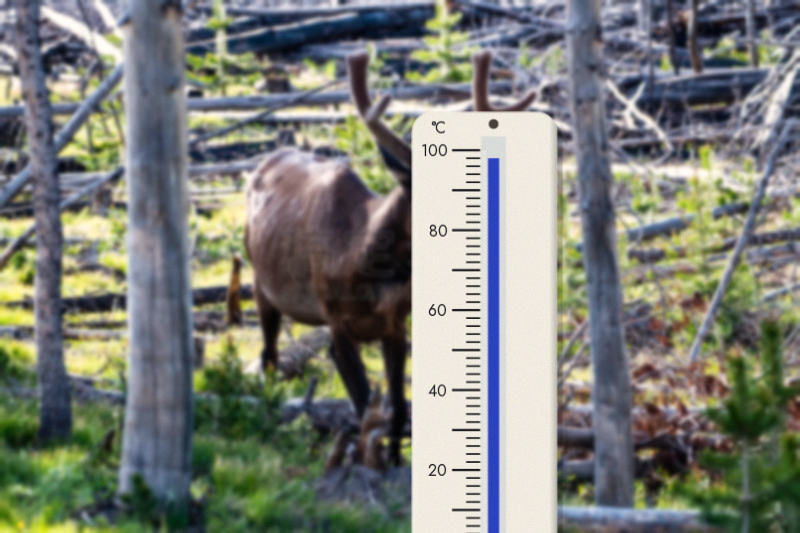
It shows 98 °C
